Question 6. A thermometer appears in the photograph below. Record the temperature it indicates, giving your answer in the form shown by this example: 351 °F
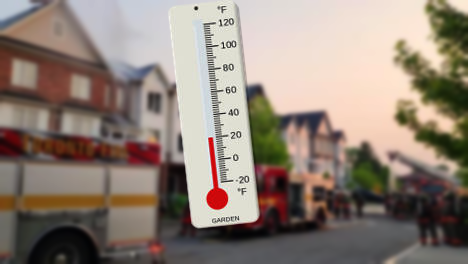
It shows 20 °F
